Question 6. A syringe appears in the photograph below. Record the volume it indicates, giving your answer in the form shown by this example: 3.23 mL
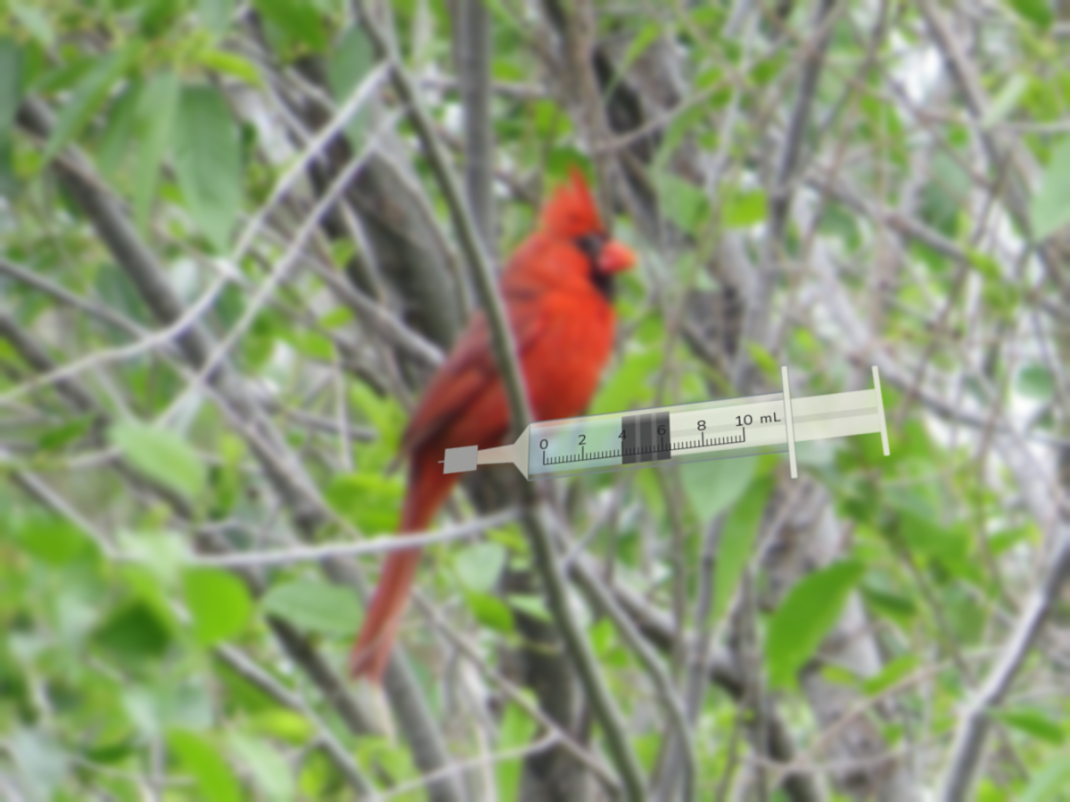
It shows 4 mL
